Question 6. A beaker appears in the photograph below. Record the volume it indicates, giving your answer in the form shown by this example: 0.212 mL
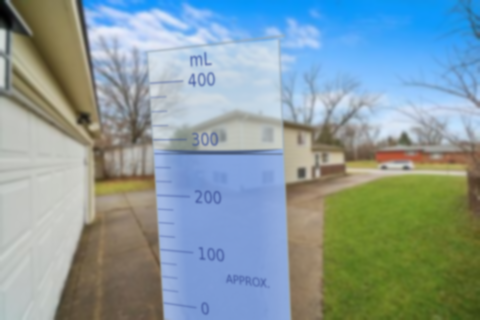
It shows 275 mL
